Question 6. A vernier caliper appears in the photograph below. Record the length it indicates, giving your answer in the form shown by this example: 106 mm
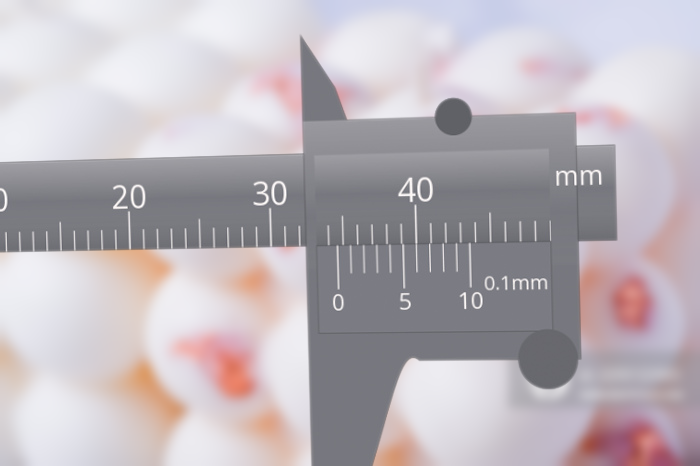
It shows 34.6 mm
